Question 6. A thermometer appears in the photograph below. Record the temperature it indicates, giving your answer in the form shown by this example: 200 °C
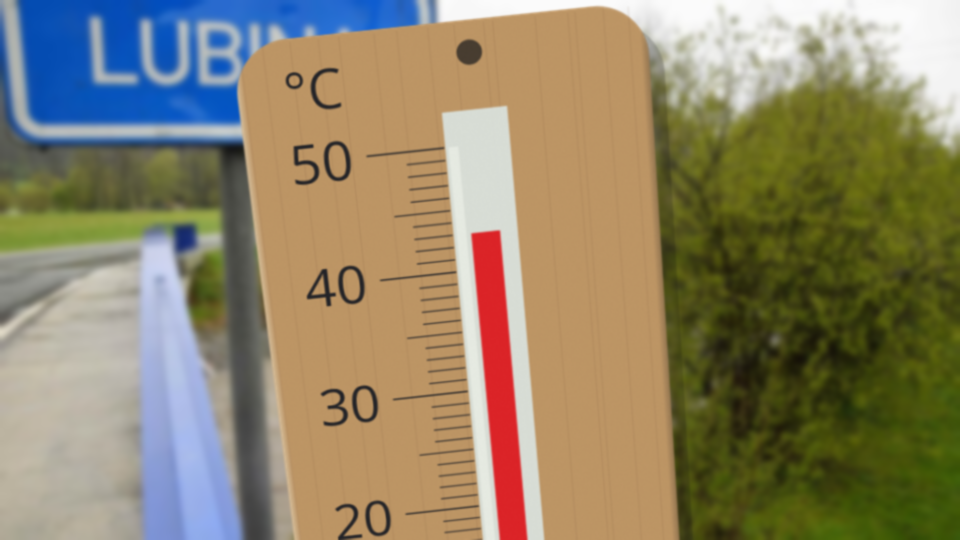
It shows 43 °C
